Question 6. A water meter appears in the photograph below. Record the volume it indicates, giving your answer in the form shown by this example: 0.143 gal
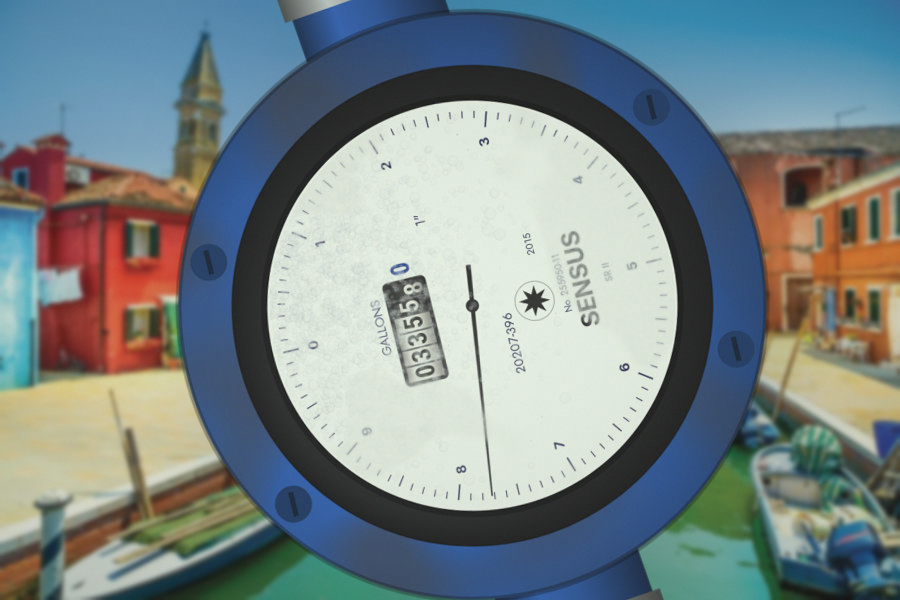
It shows 335577.7 gal
